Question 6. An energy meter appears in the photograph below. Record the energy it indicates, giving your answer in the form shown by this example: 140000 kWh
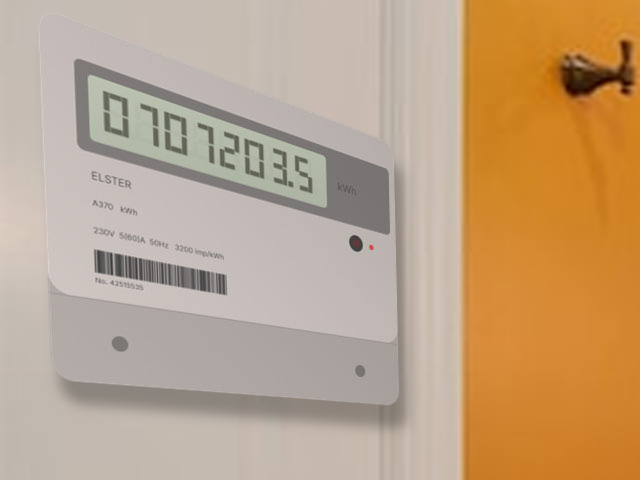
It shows 707203.5 kWh
